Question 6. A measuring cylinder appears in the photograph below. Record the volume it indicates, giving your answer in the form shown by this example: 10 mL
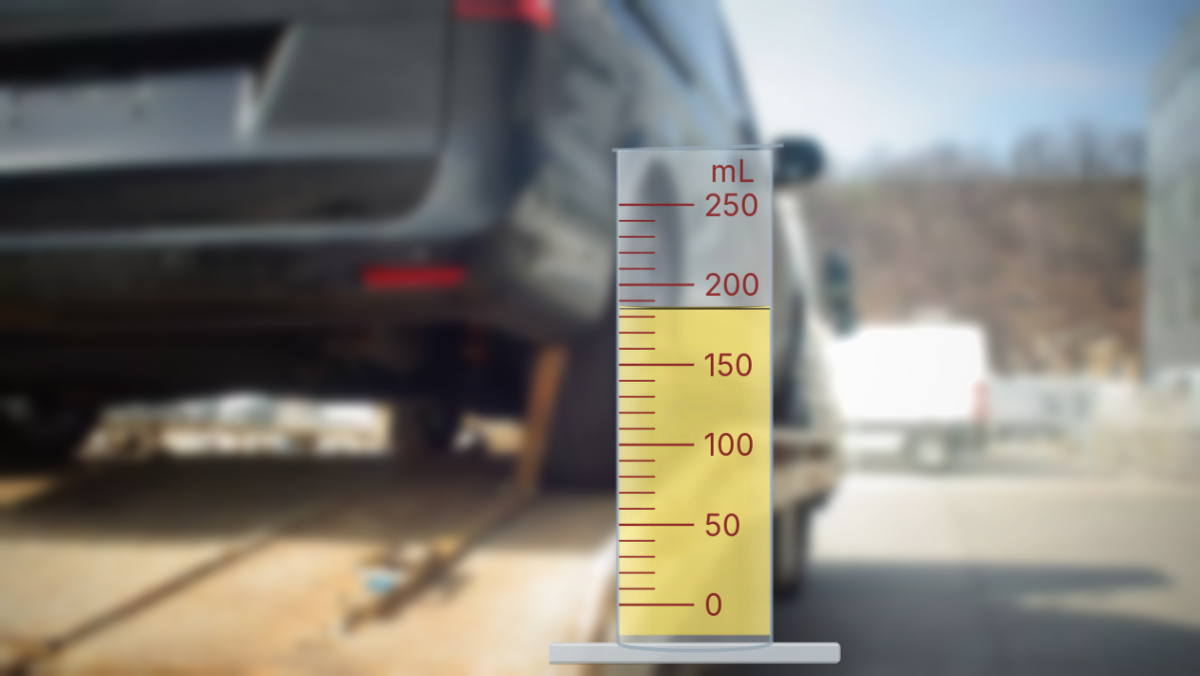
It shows 185 mL
